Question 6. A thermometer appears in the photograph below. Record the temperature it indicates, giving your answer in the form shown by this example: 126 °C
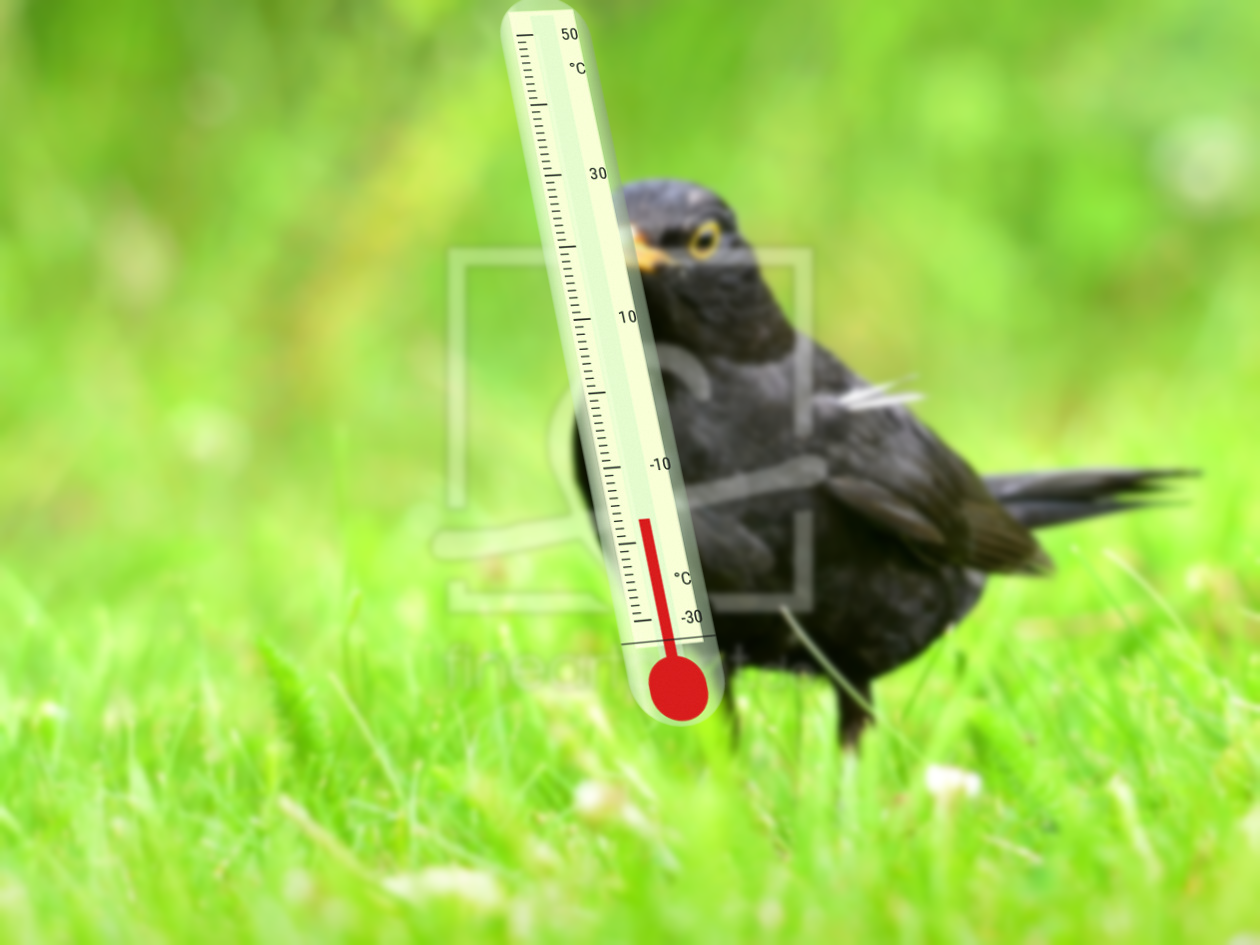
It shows -17 °C
